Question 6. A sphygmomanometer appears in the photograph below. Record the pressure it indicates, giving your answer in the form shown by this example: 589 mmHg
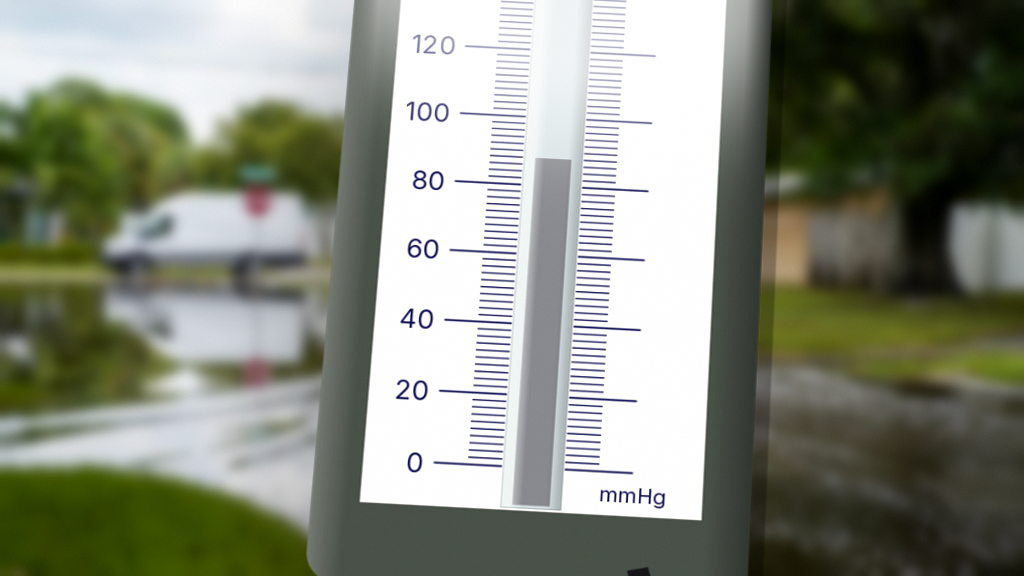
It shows 88 mmHg
